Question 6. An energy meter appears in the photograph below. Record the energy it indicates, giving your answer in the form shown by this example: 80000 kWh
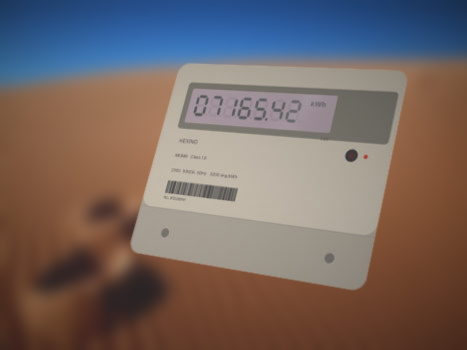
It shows 7165.42 kWh
